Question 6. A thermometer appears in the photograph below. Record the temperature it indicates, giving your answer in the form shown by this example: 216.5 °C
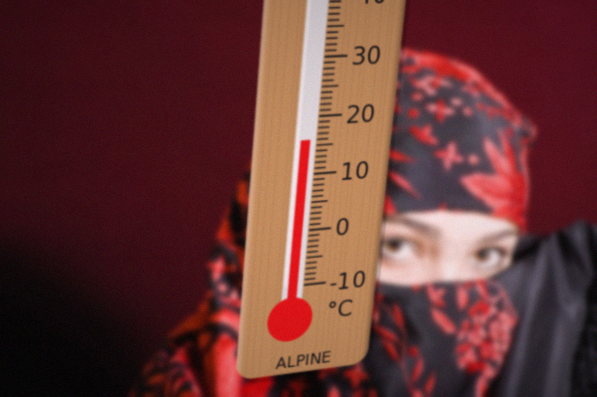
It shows 16 °C
